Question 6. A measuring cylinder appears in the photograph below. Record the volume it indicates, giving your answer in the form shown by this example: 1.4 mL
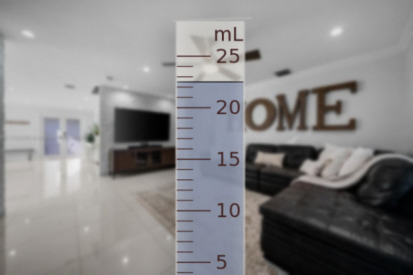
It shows 22.5 mL
